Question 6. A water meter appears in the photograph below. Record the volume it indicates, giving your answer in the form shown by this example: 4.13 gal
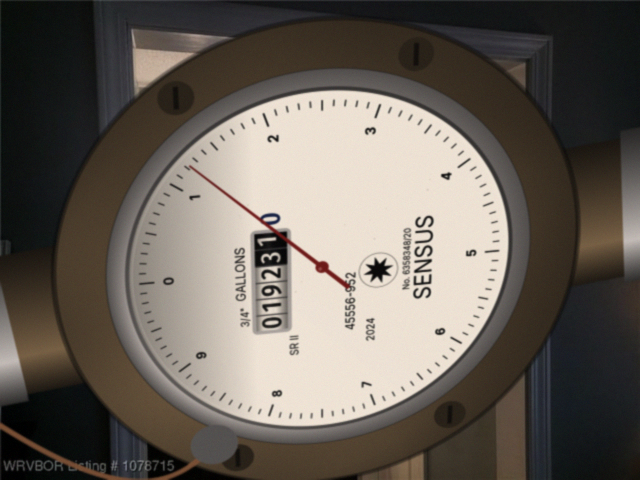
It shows 192311.2 gal
